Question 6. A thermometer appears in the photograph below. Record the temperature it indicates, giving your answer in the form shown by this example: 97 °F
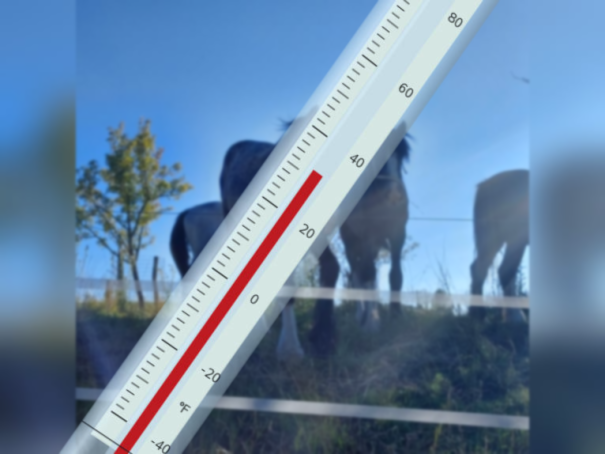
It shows 32 °F
